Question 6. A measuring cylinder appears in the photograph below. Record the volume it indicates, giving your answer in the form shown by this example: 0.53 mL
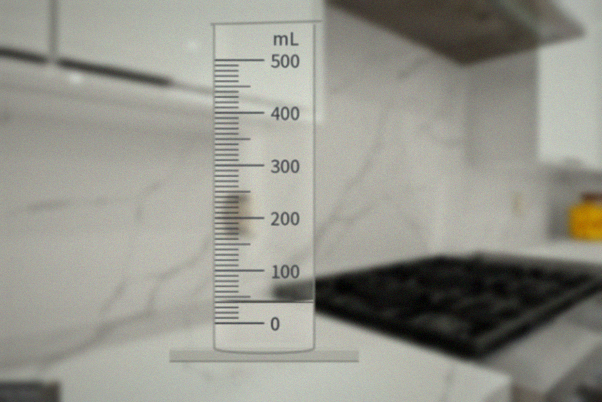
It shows 40 mL
